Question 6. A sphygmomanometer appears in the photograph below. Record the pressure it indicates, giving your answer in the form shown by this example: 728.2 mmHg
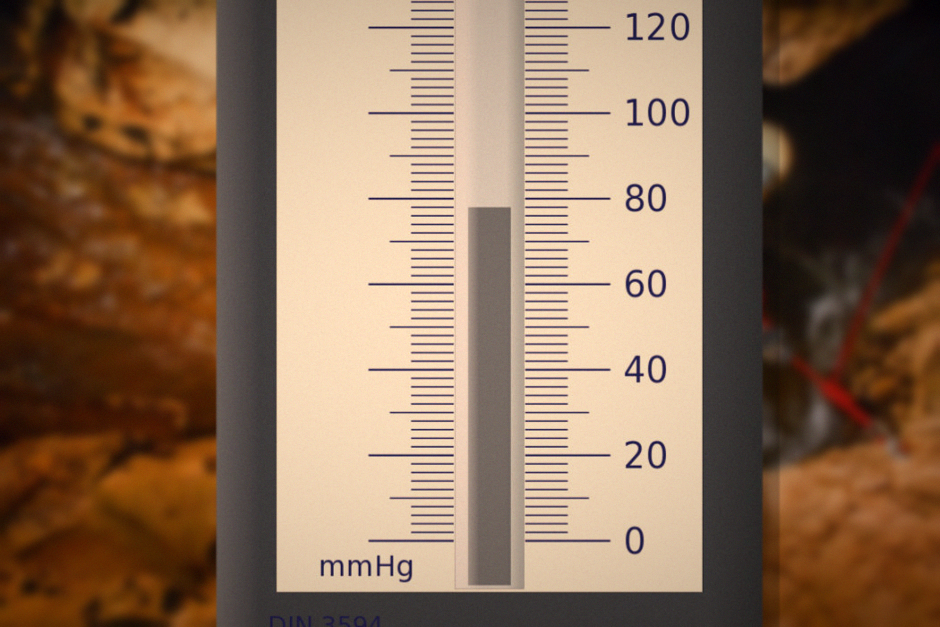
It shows 78 mmHg
